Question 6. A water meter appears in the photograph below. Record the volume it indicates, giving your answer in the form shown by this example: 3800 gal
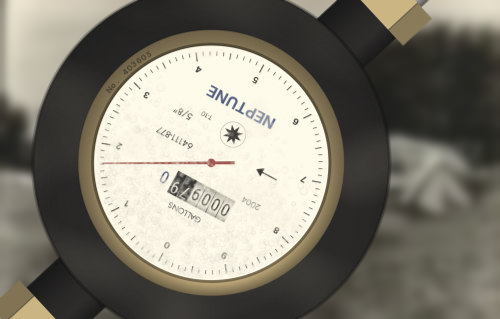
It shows 9791.7 gal
